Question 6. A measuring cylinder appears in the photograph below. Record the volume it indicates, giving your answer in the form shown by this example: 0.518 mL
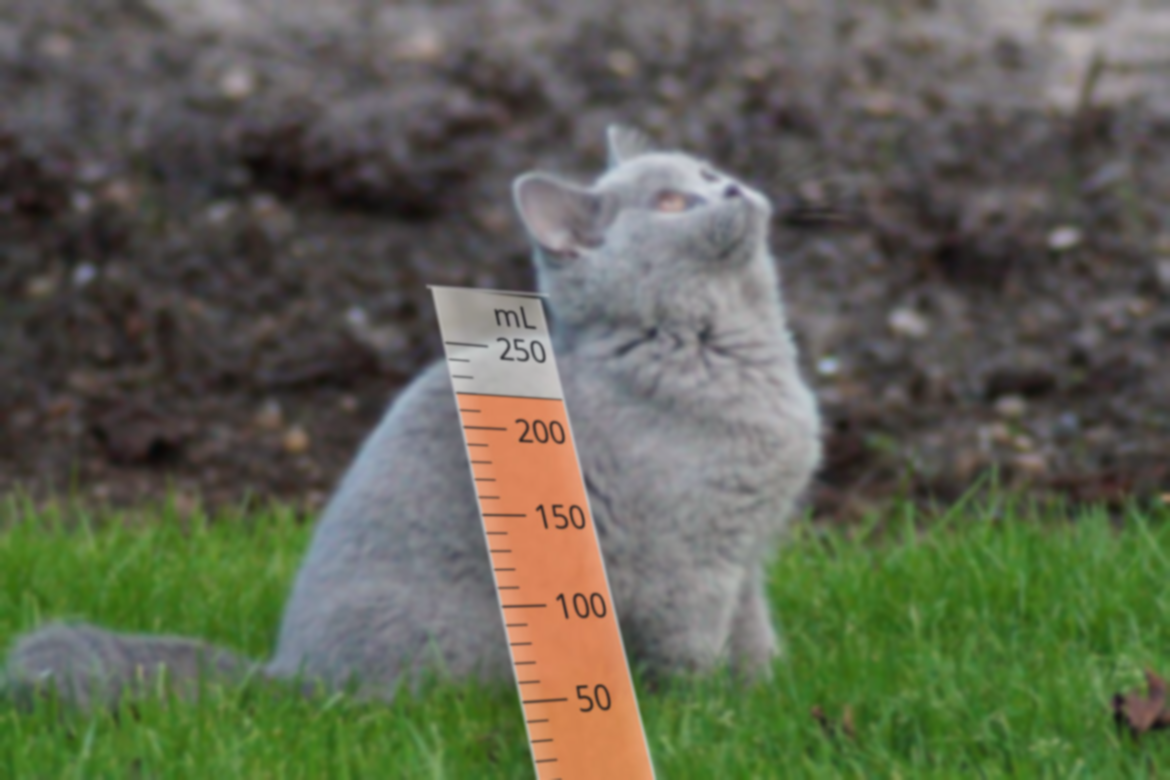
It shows 220 mL
